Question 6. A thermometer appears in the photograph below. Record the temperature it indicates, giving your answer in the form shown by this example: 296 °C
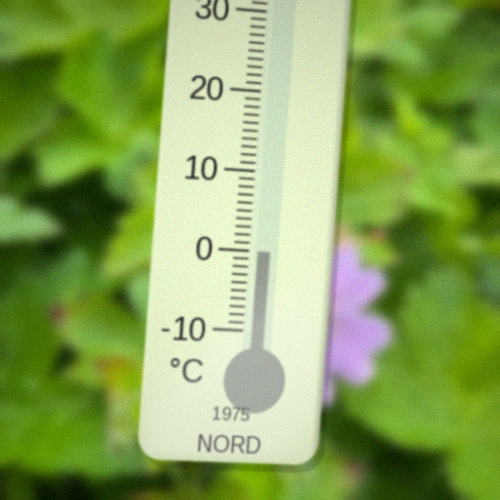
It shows 0 °C
